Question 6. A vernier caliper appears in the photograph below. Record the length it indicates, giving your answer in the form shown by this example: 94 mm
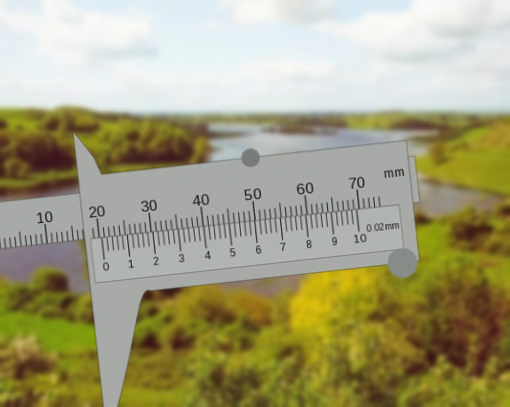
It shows 20.5 mm
